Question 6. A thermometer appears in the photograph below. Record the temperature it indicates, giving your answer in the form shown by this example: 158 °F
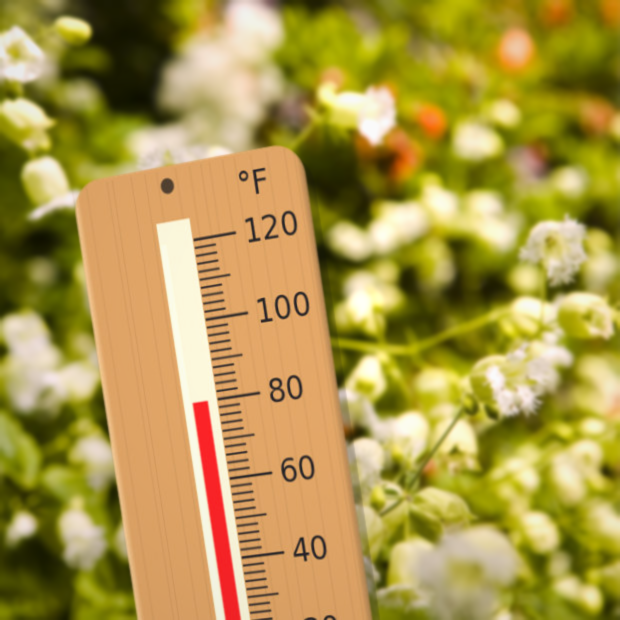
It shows 80 °F
